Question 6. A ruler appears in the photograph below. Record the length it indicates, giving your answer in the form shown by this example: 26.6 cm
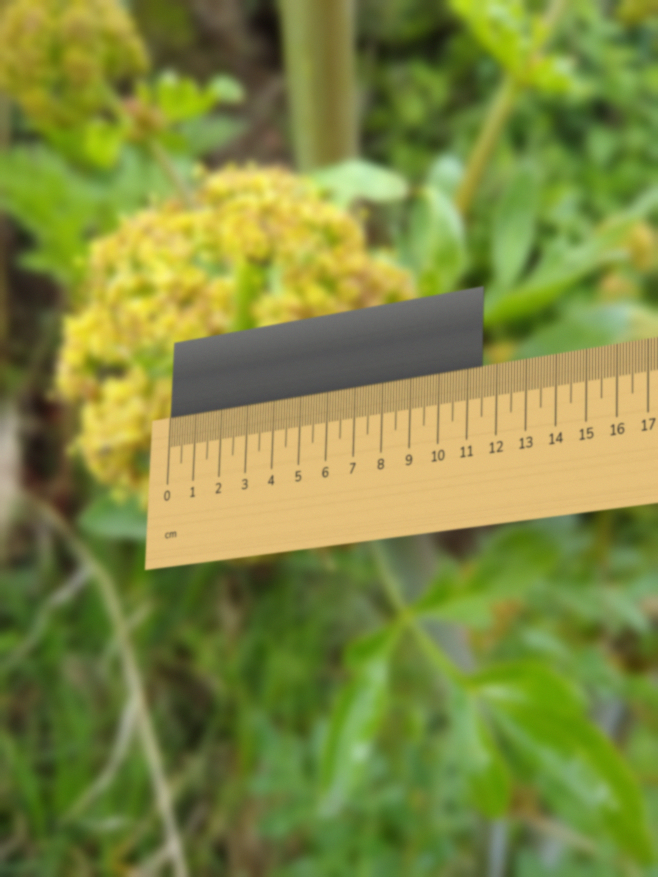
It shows 11.5 cm
